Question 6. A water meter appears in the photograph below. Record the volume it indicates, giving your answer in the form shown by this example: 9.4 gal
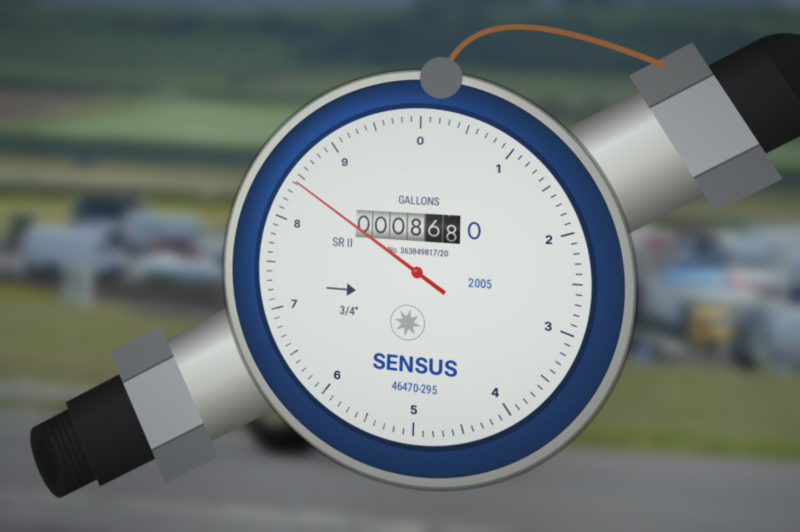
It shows 8678.4 gal
